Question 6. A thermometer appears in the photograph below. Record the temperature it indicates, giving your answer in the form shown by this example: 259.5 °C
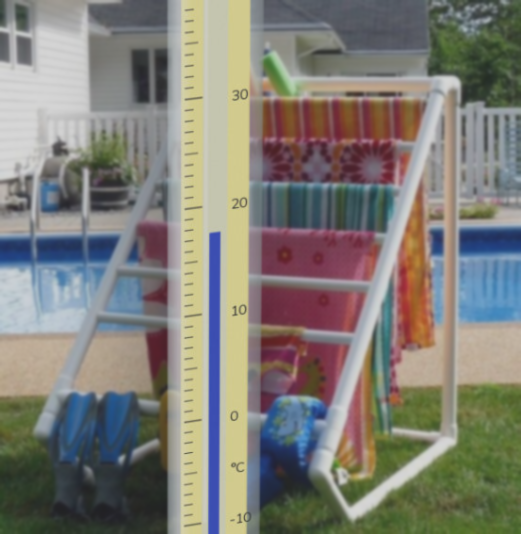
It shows 17.5 °C
